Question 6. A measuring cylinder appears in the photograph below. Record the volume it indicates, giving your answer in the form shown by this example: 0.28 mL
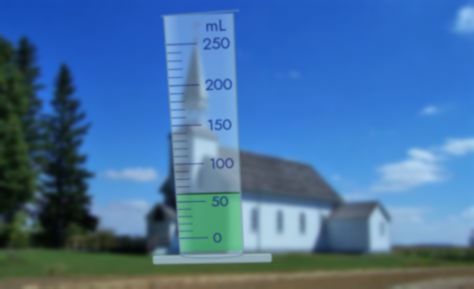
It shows 60 mL
